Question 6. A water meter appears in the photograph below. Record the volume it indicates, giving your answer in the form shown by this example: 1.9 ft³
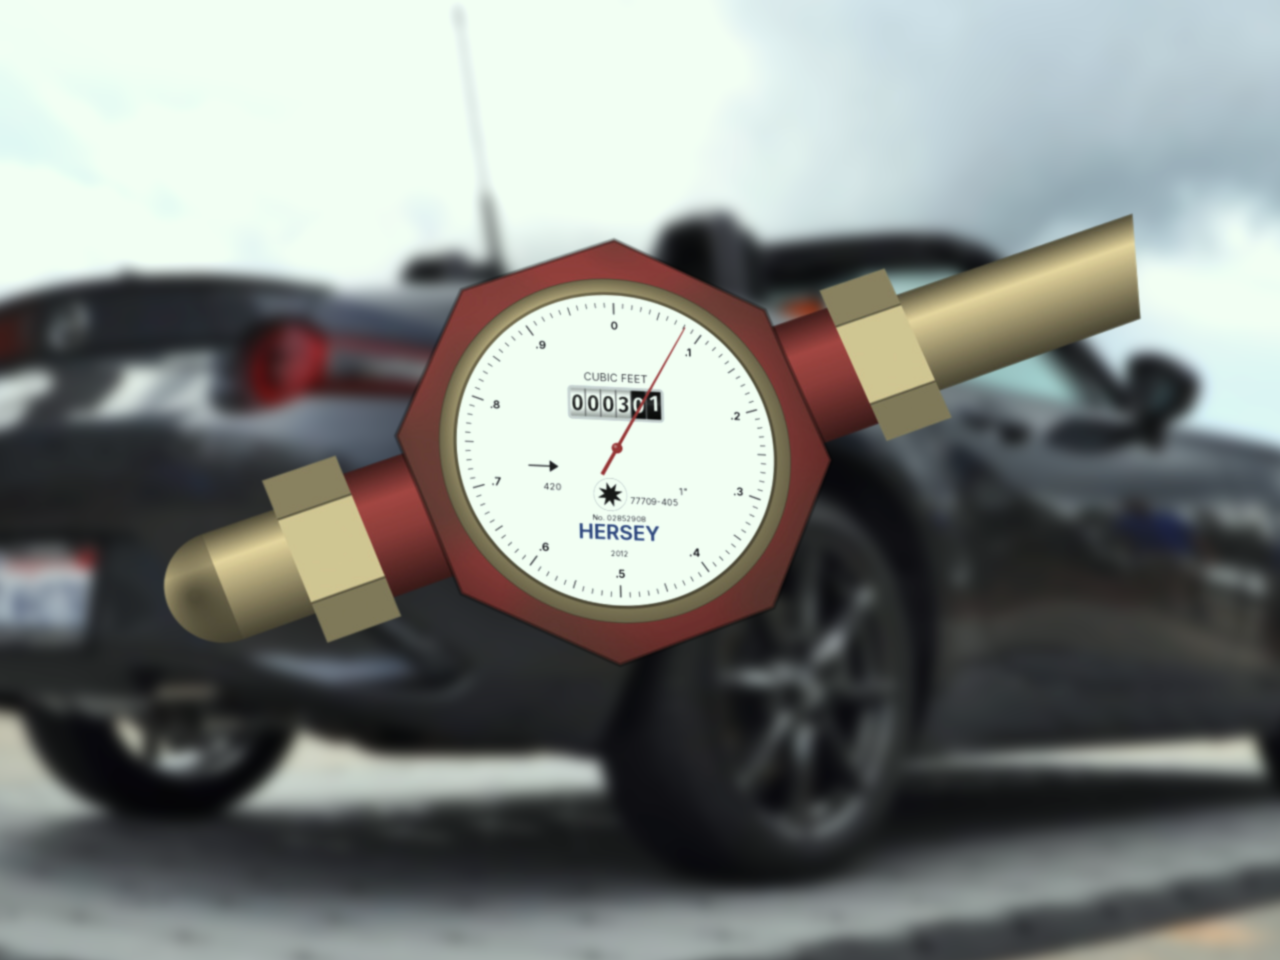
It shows 301.08 ft³
